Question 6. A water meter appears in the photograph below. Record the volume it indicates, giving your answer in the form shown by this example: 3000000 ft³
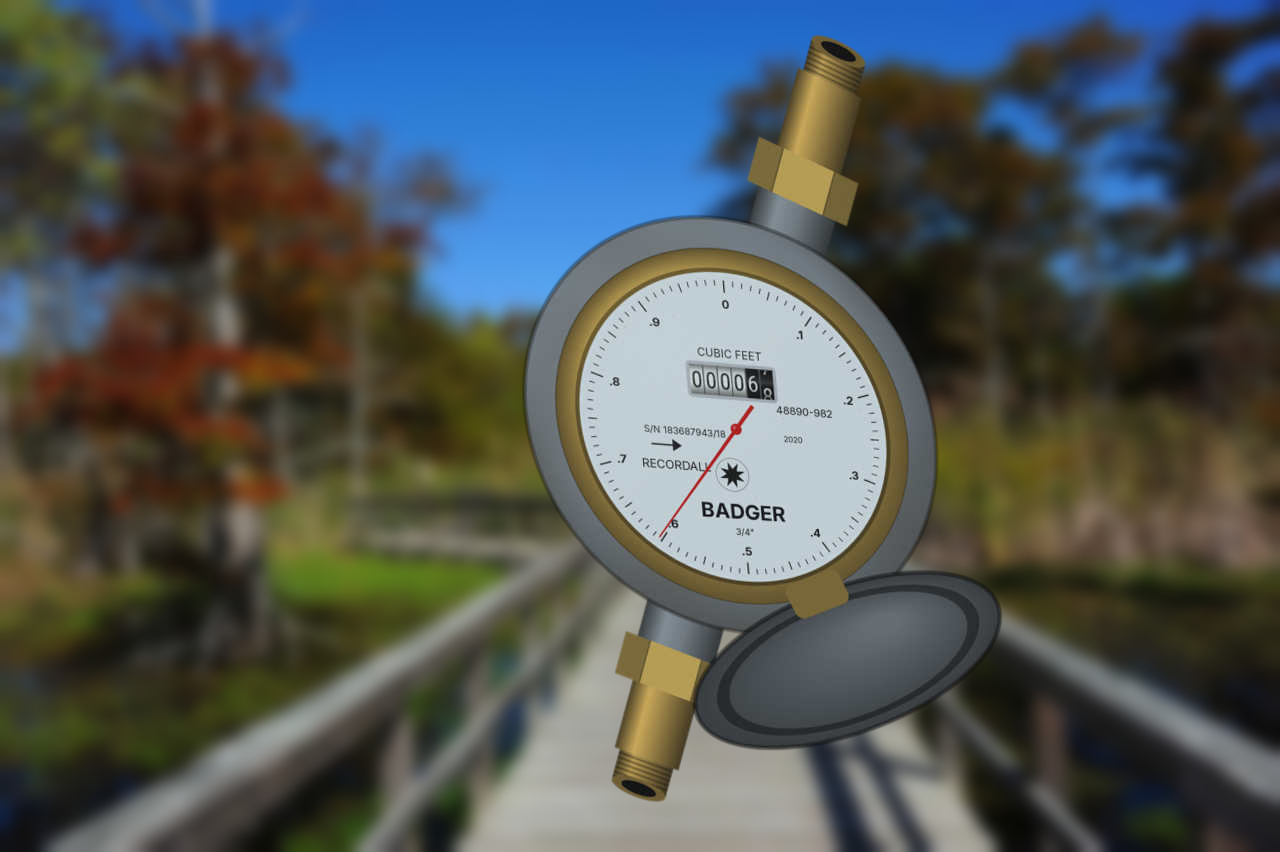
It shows 67.60 ft³
